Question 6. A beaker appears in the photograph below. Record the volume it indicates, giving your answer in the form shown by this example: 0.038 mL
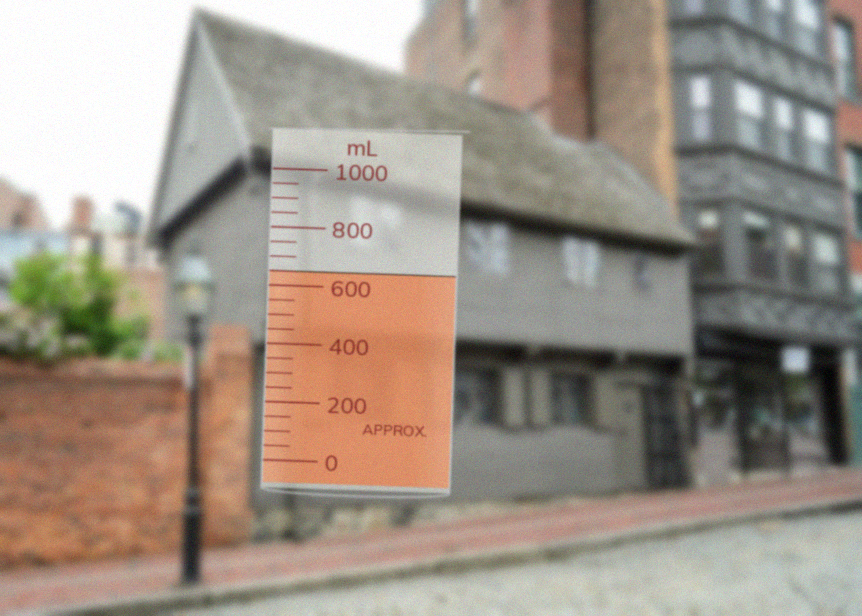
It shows 650 mL
